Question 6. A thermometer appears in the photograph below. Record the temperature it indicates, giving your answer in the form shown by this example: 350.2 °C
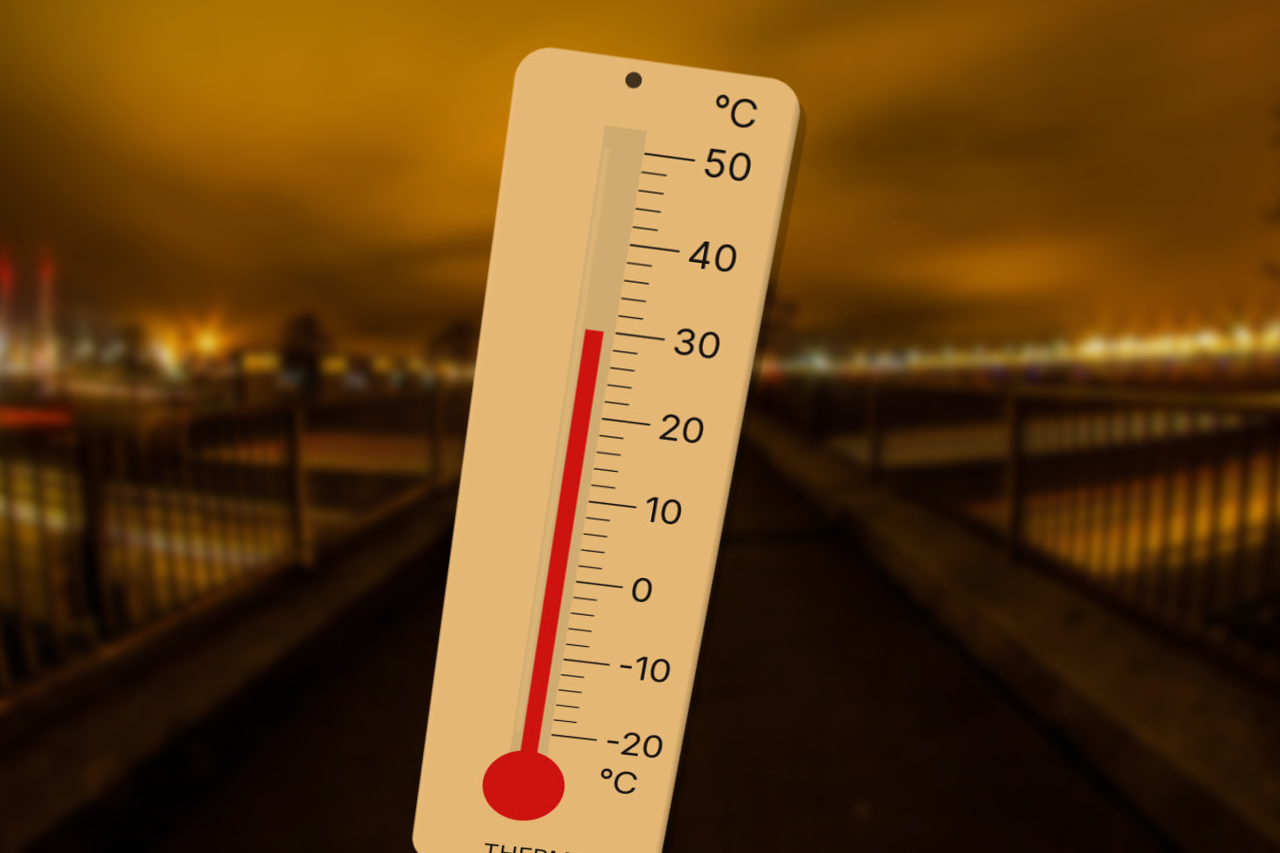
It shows 30 °C
